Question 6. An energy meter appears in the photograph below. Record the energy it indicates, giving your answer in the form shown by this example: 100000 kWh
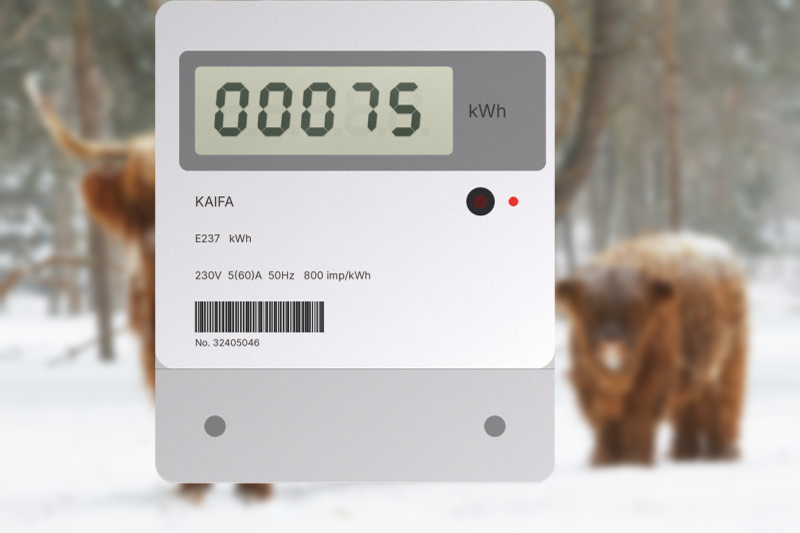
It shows 75 kWh
